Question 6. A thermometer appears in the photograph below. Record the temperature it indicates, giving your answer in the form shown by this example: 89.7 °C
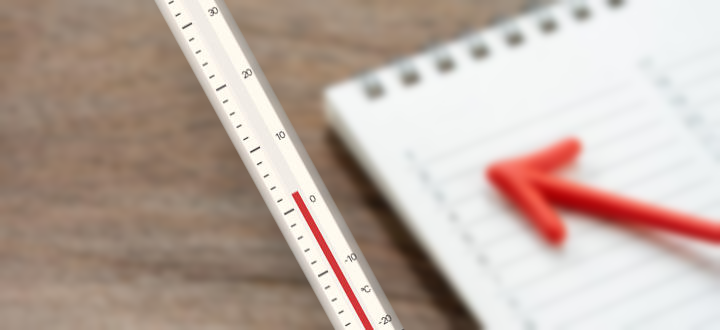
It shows 2 °C
